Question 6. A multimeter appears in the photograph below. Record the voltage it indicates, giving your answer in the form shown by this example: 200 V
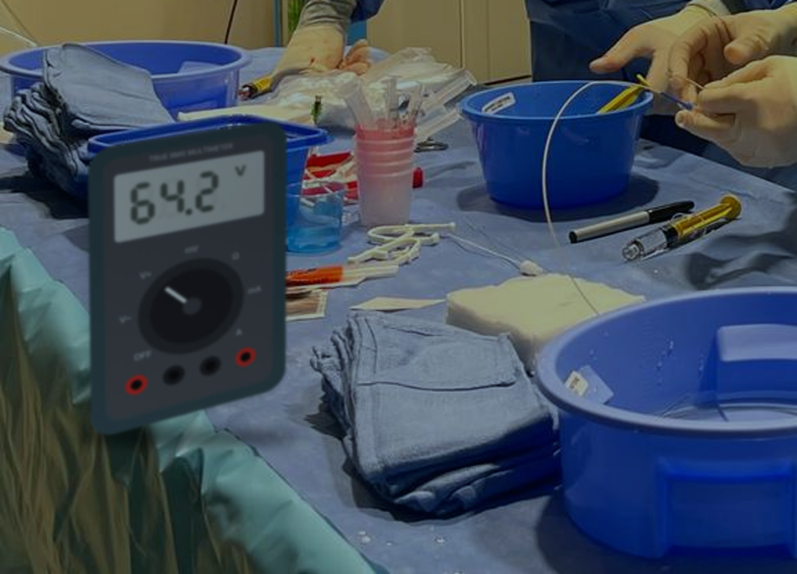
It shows 64.2 V
